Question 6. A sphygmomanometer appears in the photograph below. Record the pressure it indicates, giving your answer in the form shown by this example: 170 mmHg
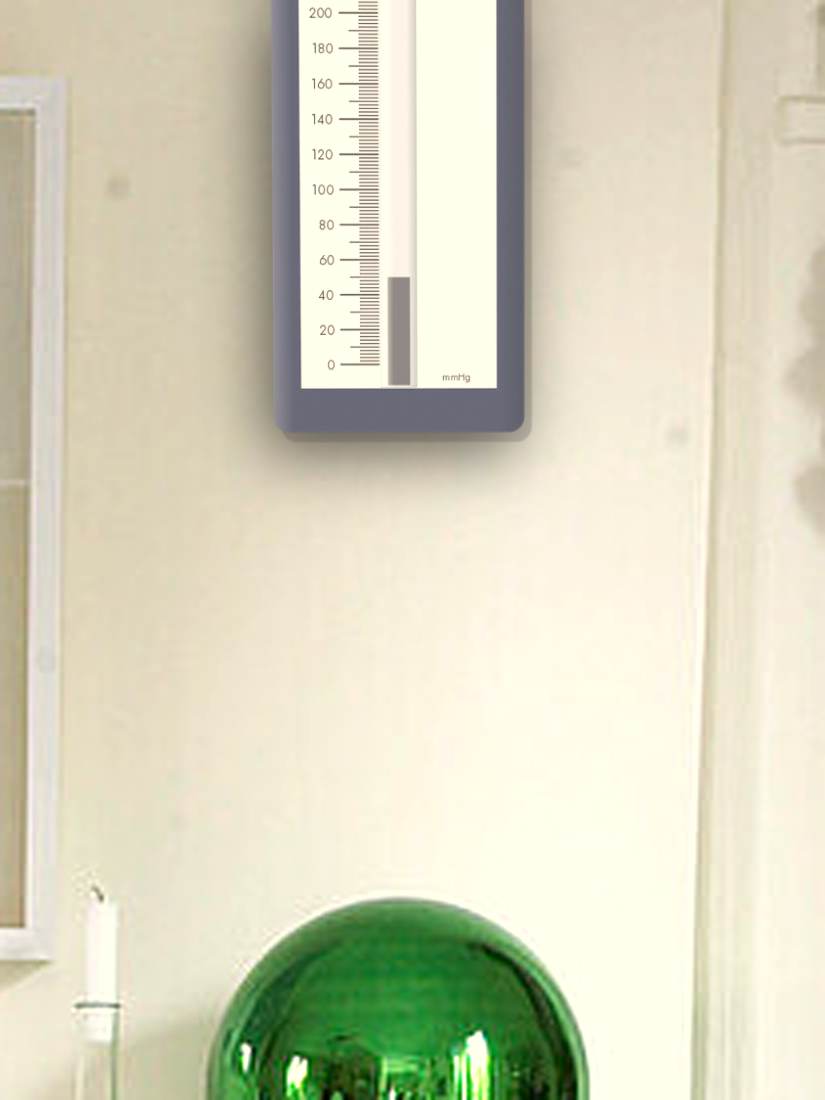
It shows 50 mmHg
